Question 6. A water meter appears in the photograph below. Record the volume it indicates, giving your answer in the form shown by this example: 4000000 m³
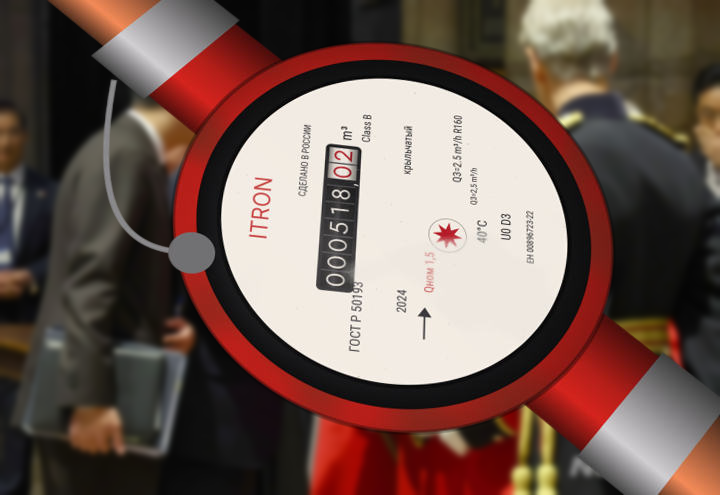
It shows 518.02 m³
